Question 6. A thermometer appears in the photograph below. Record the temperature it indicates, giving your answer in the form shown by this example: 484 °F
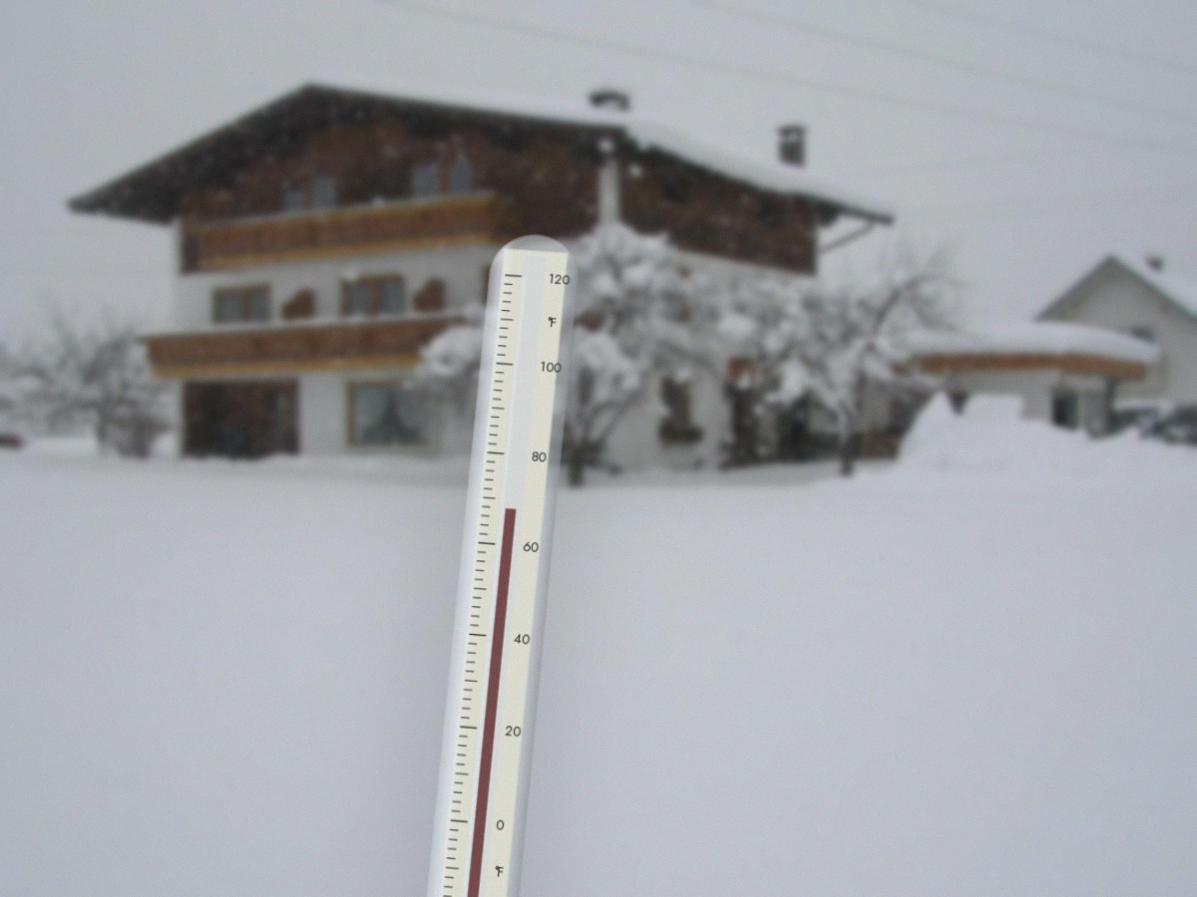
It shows 68 °F
